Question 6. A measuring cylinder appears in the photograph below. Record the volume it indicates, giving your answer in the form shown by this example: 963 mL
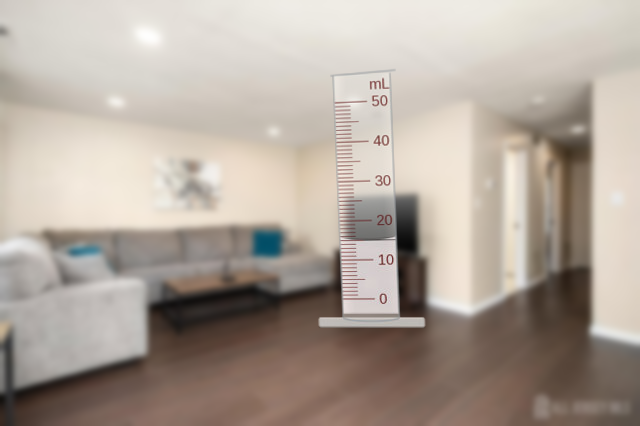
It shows 15 mL
